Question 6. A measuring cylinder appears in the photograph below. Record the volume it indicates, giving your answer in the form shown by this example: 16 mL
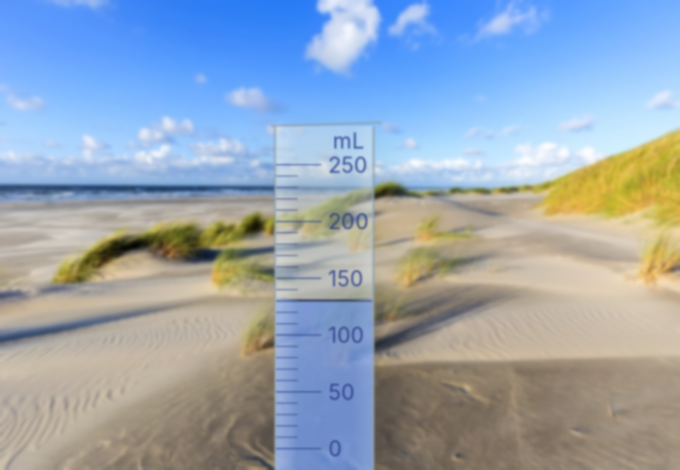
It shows 130 mL
